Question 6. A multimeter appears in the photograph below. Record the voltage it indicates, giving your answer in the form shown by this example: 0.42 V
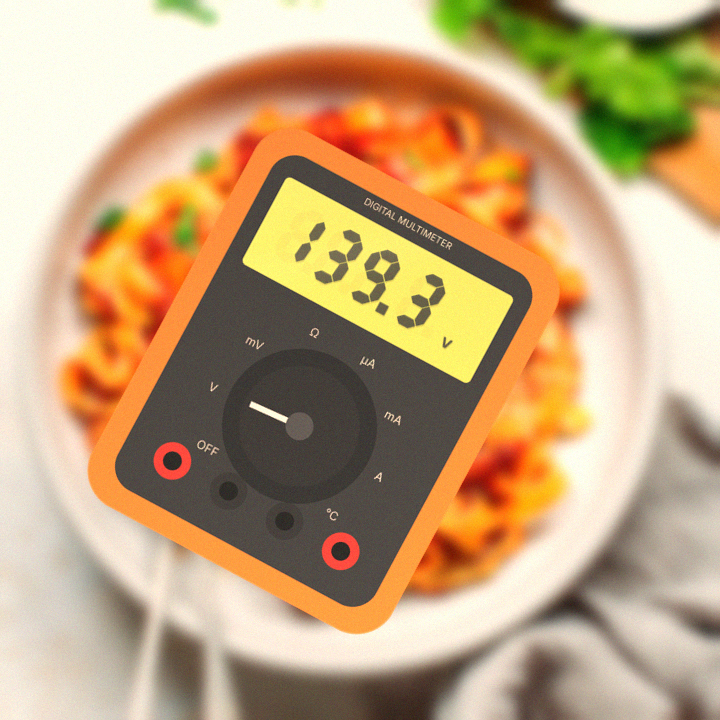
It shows 139.3 V
